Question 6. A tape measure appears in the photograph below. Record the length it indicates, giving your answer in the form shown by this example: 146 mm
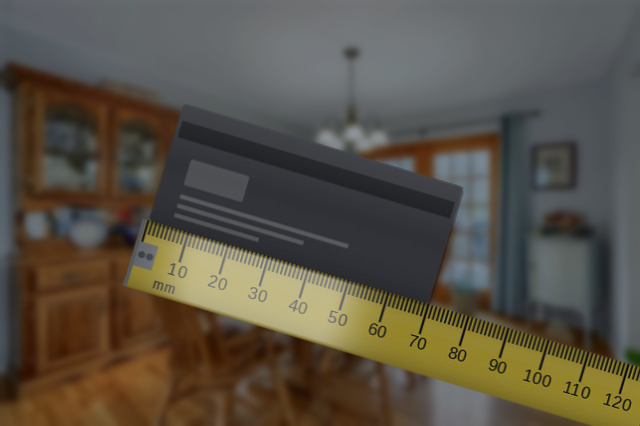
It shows 70 mm
